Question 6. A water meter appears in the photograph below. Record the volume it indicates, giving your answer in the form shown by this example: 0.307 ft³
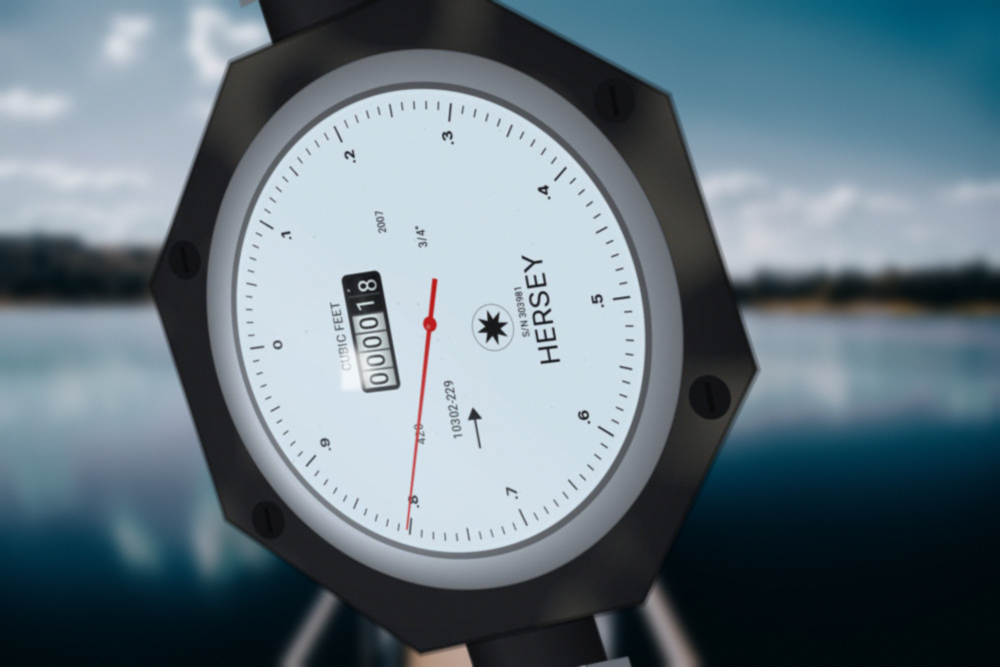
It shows 17.80 ft³
